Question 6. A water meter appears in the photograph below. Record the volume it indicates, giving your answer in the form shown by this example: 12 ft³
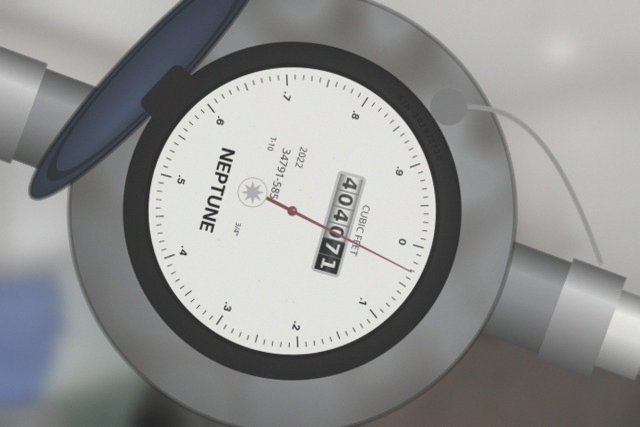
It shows 404071.03 ft³
